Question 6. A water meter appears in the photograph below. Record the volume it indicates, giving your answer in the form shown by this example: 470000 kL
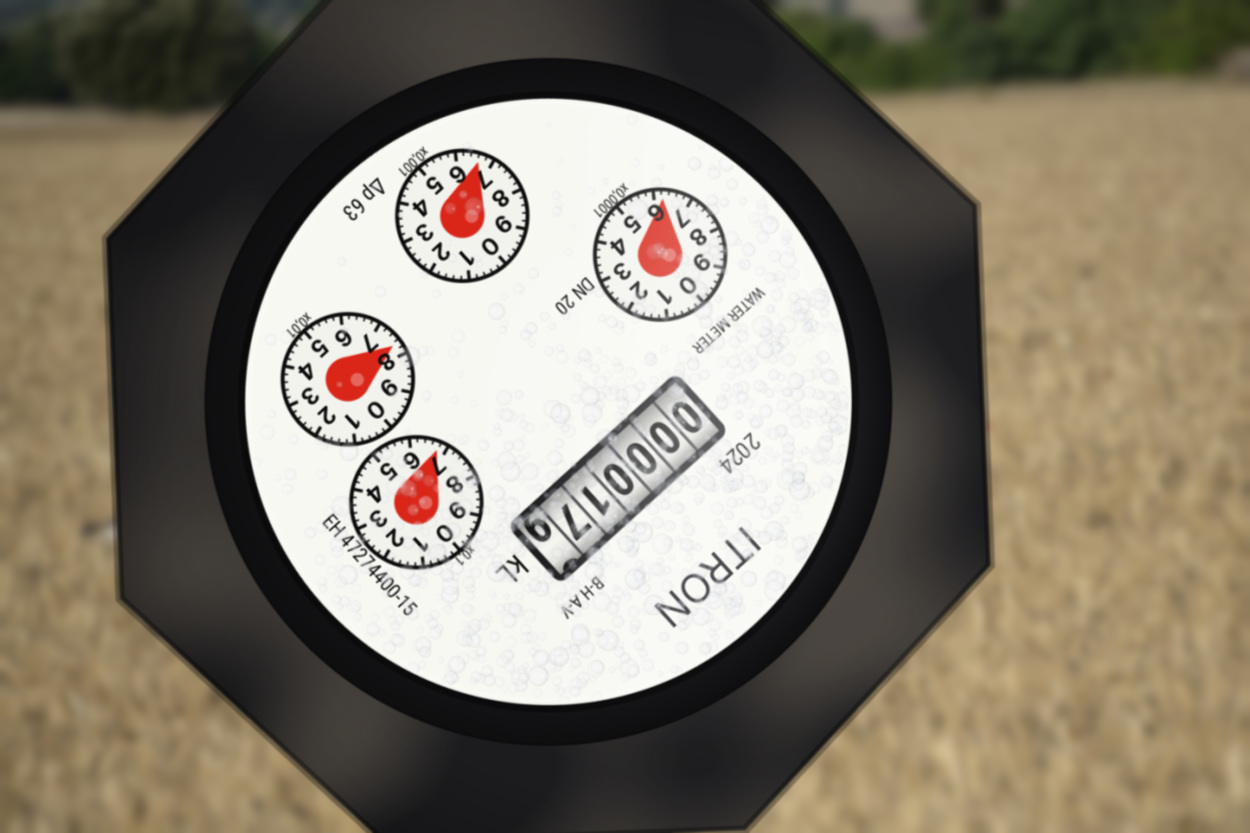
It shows 178.6766 kL
